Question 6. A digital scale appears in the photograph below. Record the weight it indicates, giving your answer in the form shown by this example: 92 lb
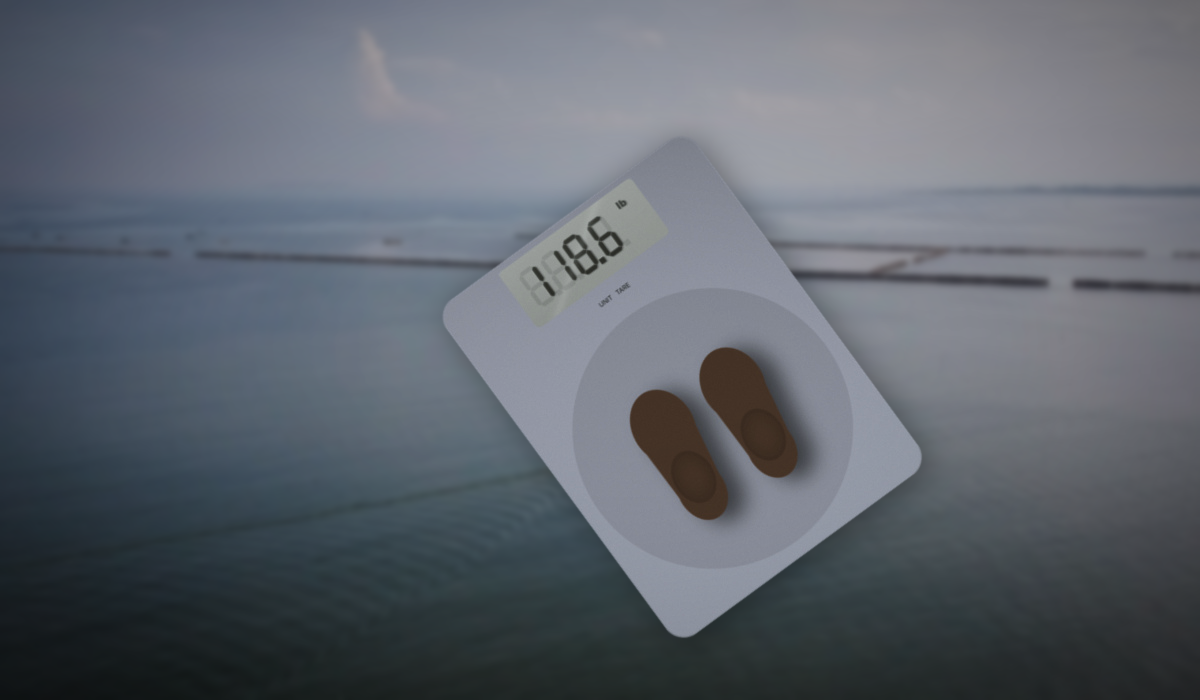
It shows 118.6 lb
